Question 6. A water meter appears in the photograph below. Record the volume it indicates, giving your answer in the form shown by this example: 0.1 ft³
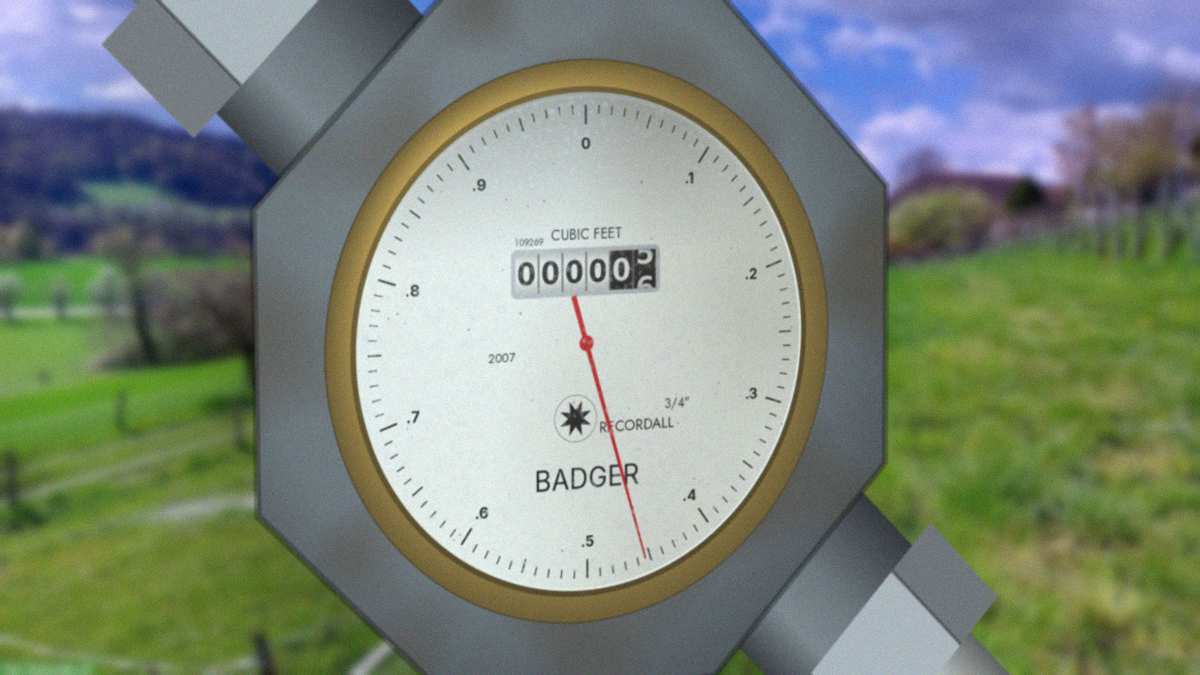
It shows 5.45 ft³
